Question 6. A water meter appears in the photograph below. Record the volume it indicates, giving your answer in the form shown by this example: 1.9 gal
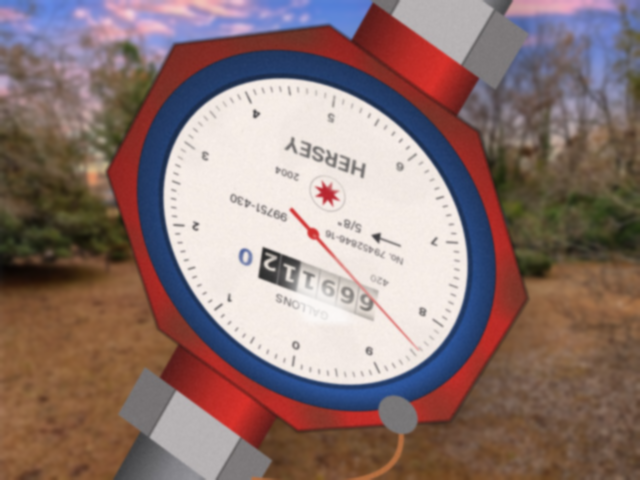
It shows 6691118.4 gal
